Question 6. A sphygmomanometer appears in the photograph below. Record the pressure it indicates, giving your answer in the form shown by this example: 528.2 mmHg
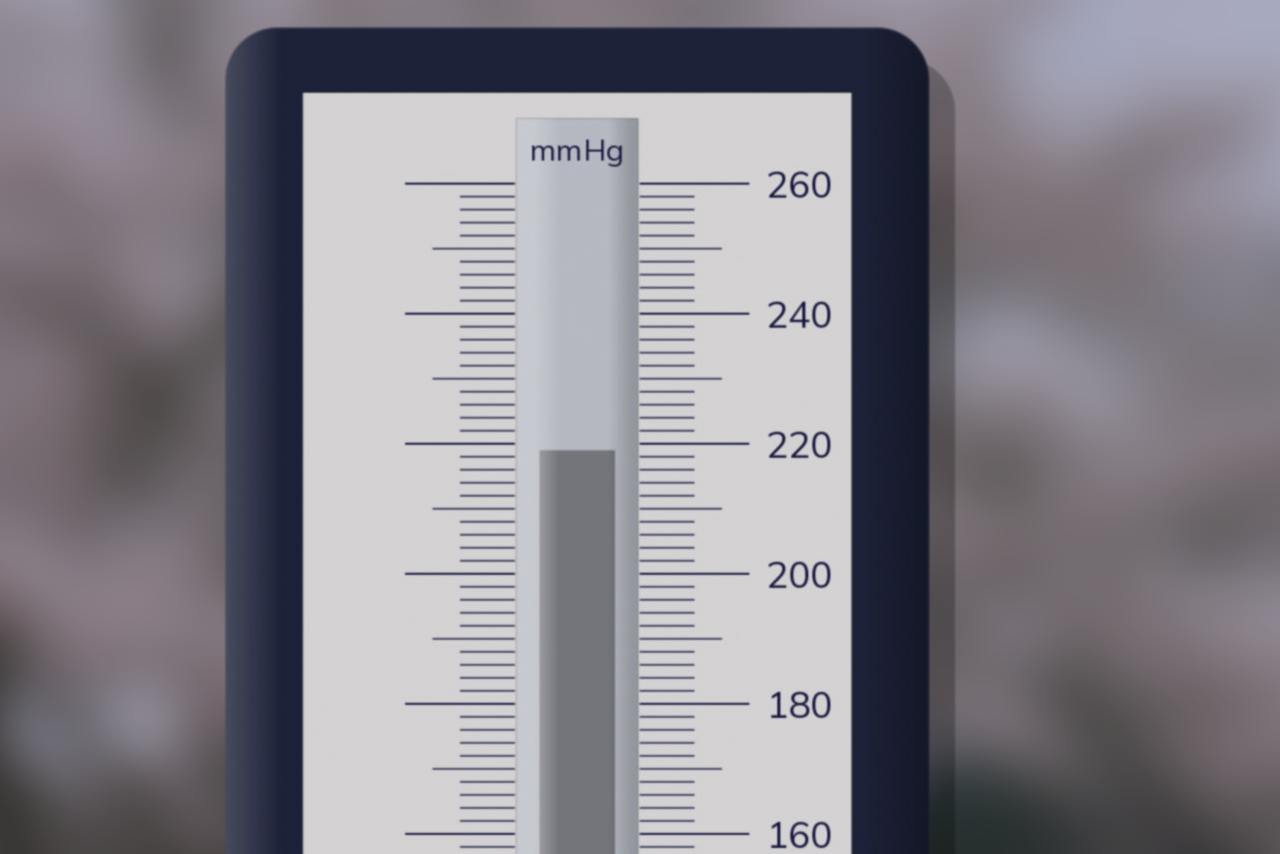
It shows 219 mmHg
